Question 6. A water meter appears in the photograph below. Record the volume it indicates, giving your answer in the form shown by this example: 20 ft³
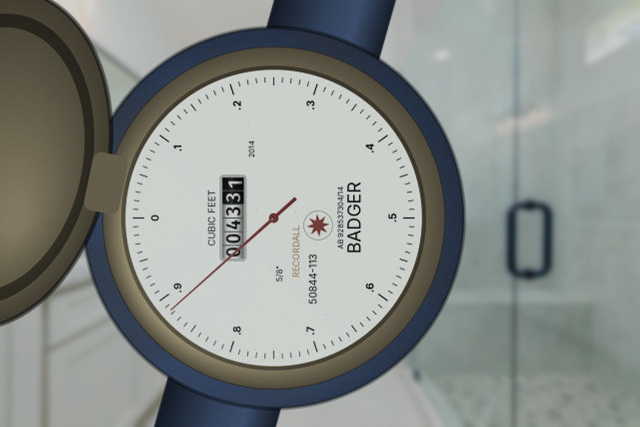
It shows 4330.88 ft³
